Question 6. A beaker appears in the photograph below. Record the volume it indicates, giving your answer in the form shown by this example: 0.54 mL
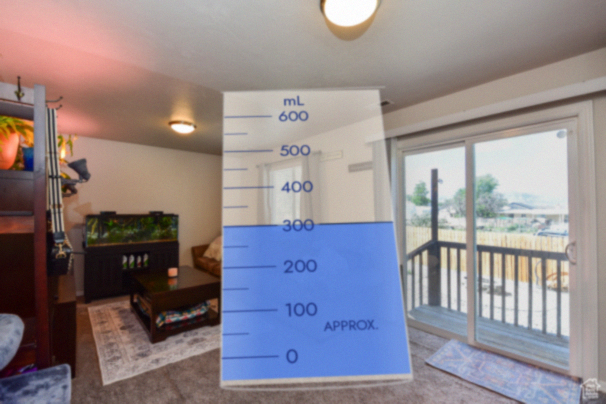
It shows 300 mL
